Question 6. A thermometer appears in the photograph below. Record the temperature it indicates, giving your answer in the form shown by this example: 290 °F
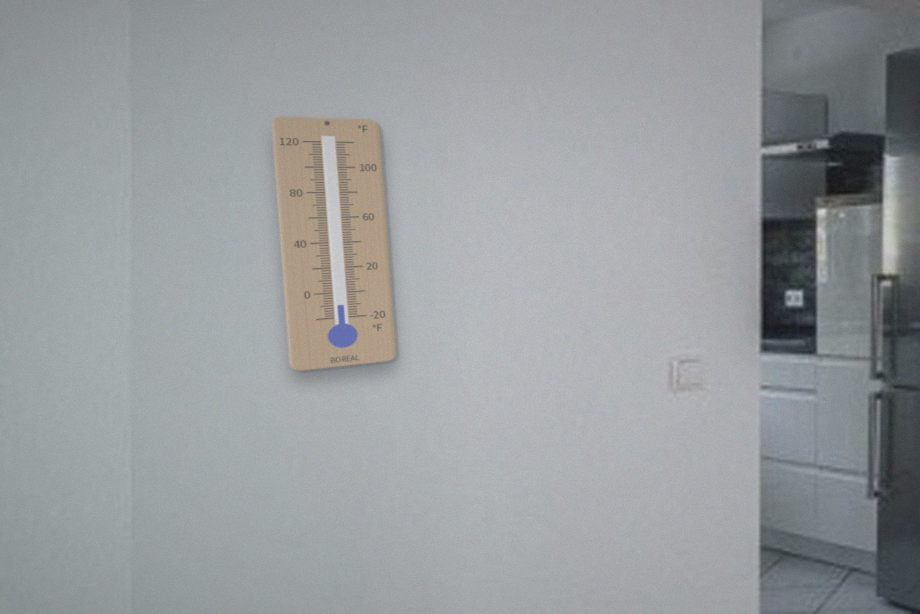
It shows -10 °F
